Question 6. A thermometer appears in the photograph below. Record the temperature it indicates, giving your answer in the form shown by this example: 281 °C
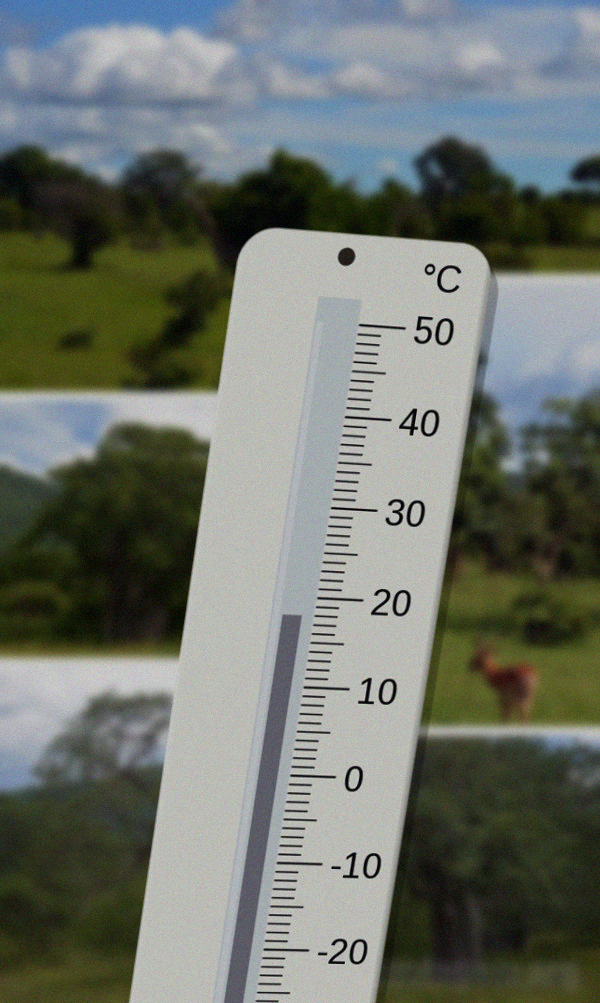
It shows 18 °C
